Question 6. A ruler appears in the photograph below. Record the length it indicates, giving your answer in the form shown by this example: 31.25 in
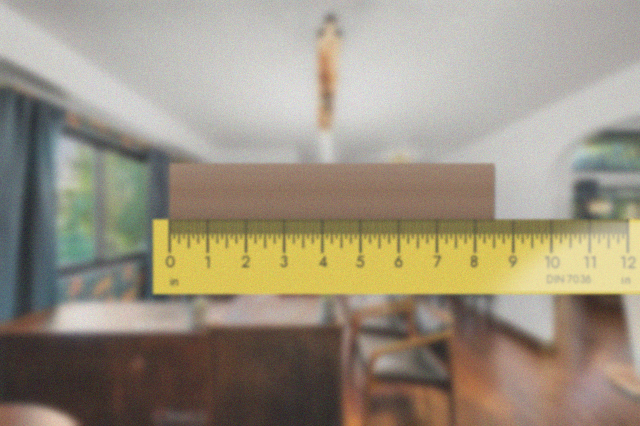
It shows 8.5 in
